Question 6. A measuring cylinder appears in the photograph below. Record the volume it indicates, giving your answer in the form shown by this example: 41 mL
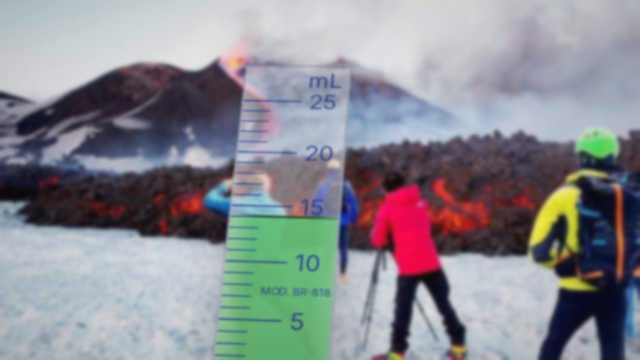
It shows 14 mL
